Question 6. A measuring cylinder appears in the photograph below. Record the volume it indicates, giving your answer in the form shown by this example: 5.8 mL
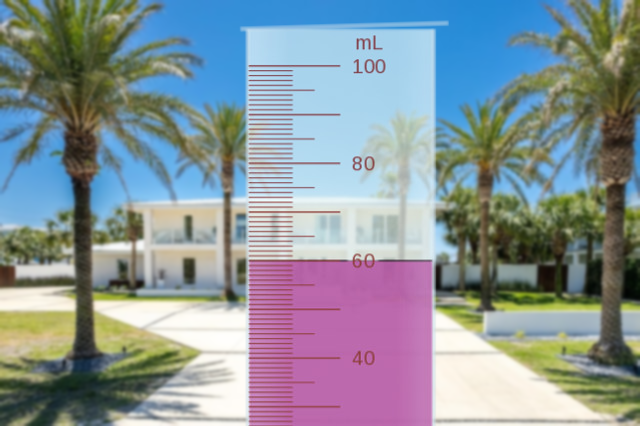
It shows 60 mL
